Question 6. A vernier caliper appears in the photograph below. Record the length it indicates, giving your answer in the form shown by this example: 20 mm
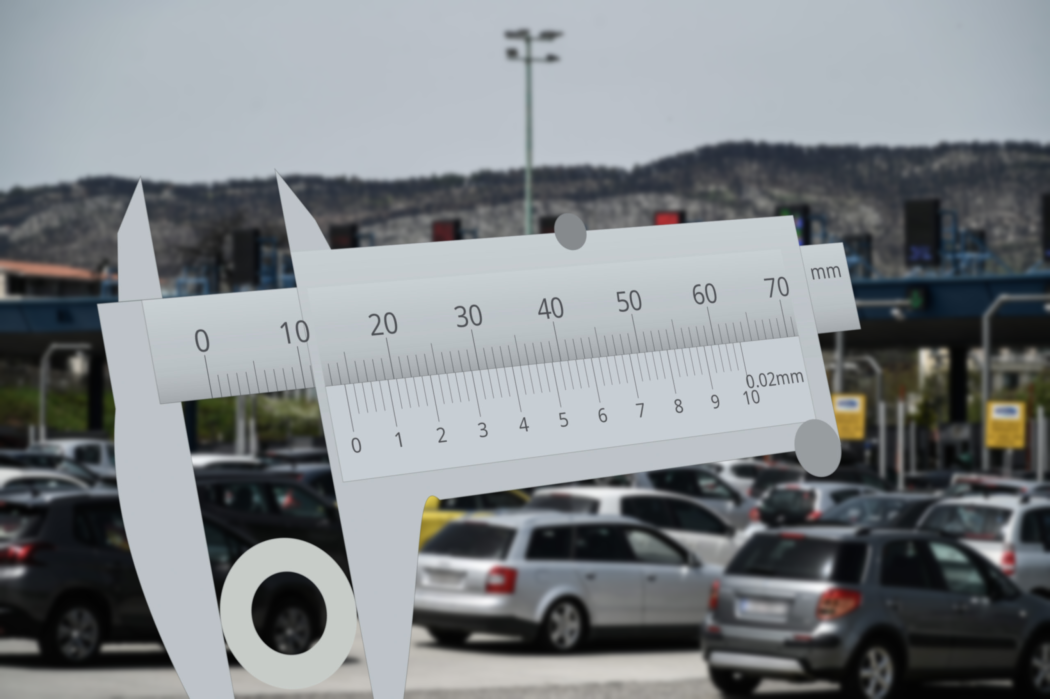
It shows 14.4 mm
